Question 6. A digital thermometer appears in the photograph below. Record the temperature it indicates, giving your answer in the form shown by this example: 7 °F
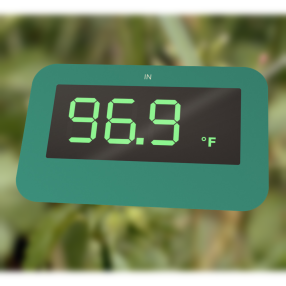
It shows 96.9 °F
